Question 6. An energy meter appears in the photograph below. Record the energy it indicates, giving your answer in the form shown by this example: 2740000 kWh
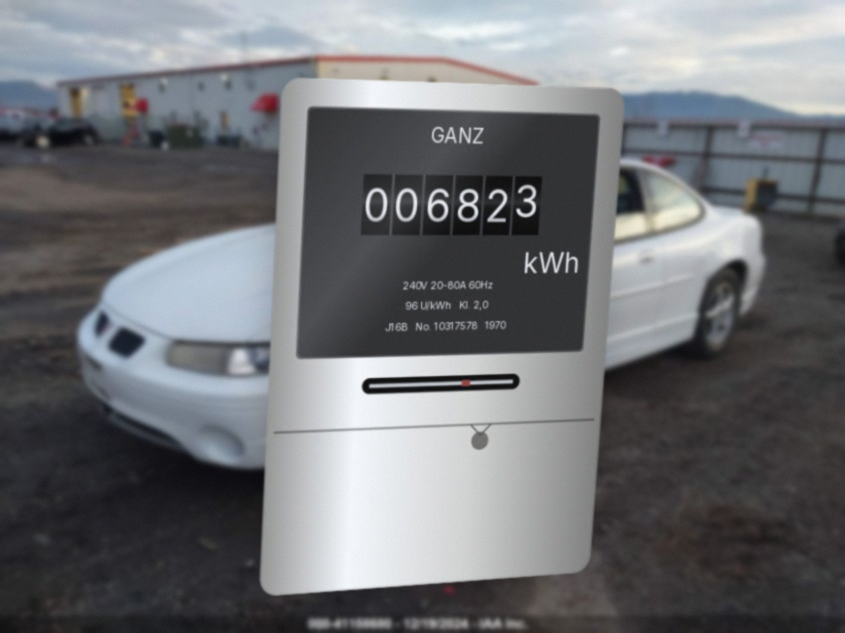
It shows 6823 kWh
